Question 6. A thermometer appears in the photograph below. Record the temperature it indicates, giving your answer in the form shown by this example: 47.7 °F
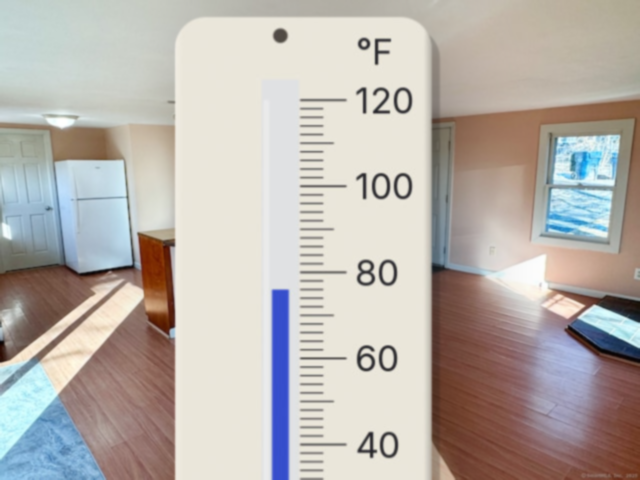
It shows 76 °F
